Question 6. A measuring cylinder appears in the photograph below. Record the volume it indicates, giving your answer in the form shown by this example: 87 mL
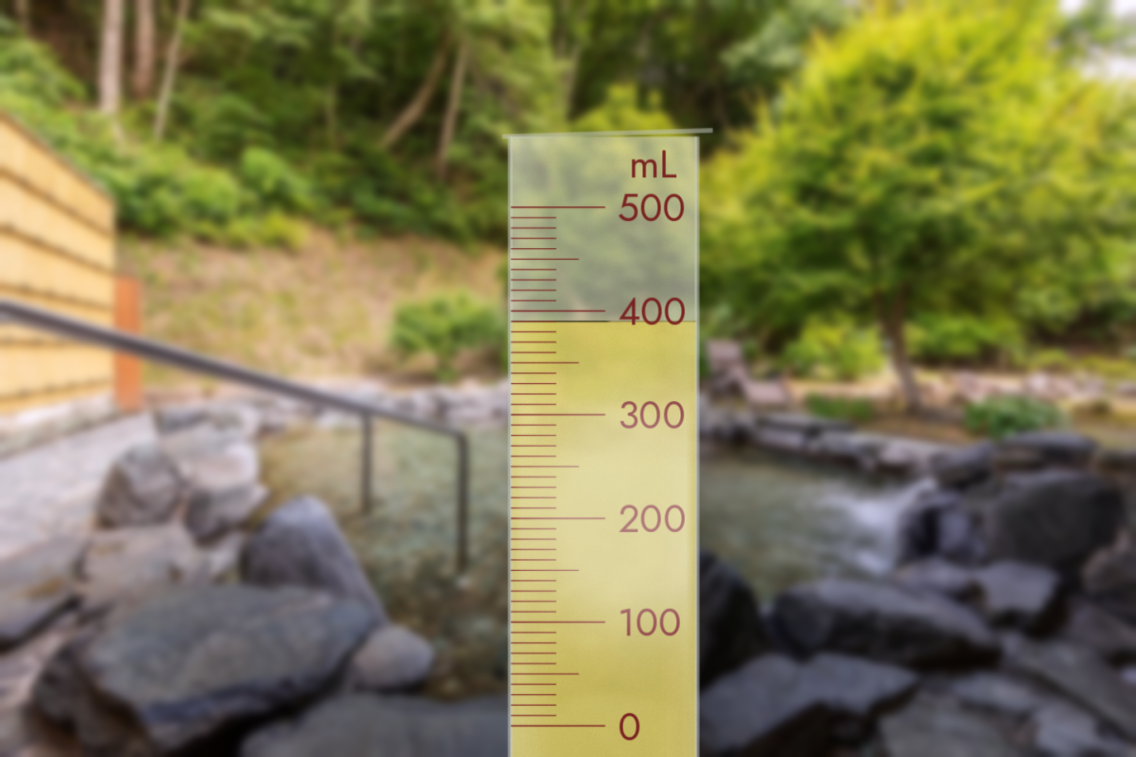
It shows 390 mL
